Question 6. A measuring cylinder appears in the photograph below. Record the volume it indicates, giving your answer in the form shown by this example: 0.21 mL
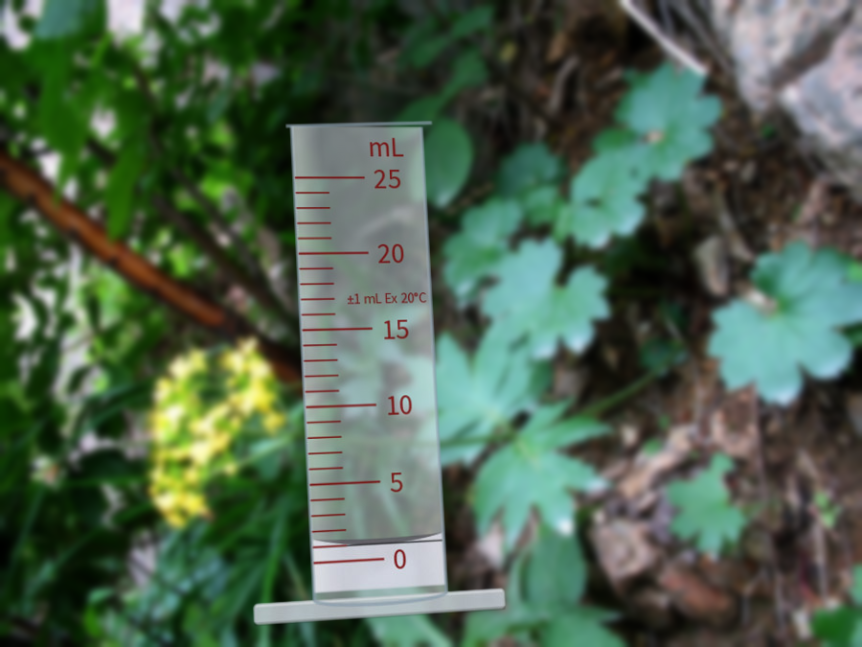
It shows 1 mL
